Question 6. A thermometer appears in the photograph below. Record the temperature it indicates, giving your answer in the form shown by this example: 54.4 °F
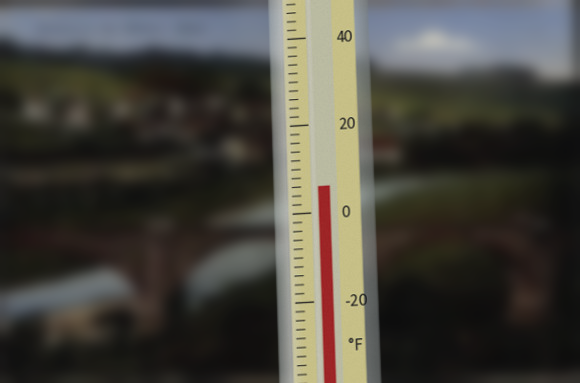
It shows 6 °F
